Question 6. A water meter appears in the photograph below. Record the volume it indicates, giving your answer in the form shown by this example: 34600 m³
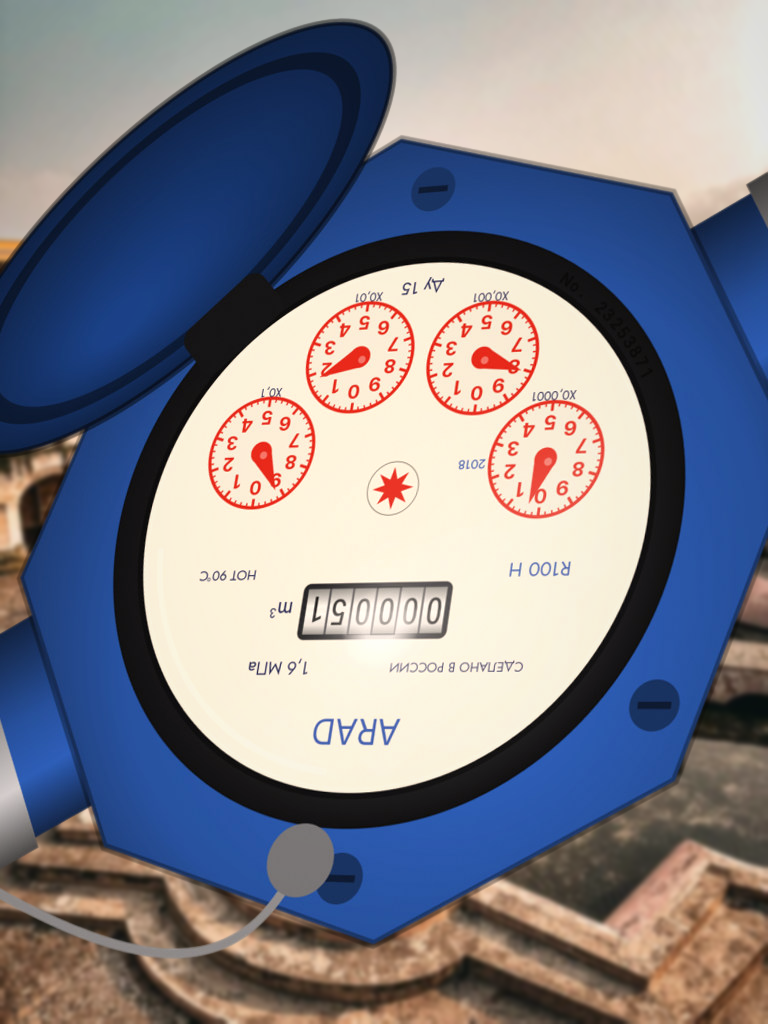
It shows 50.9180 m³
